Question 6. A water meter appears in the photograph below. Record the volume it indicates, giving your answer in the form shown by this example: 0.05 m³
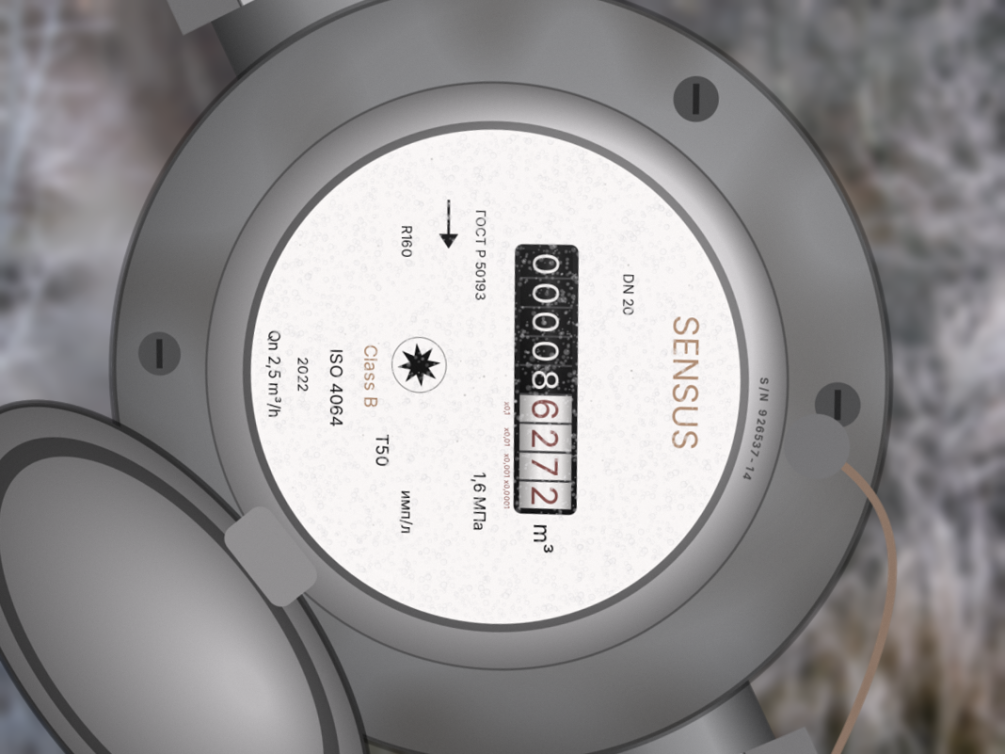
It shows 8.6272 m³
